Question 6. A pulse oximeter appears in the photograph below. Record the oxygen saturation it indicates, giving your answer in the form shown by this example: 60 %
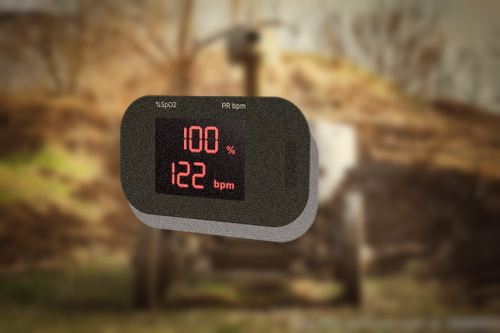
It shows 100 %
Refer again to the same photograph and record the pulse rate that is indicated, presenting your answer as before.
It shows 122 bpm
